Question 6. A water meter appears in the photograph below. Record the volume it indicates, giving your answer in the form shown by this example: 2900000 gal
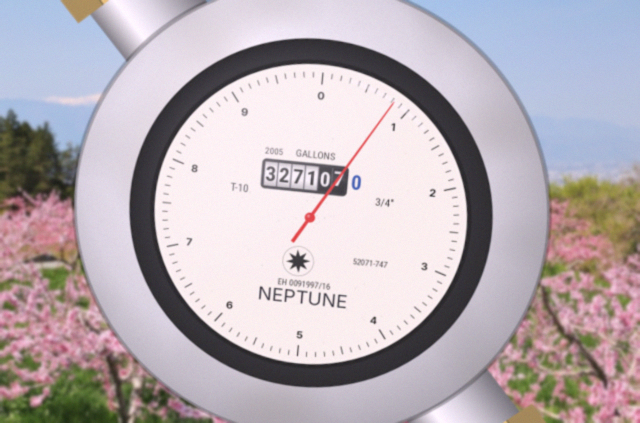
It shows 3271070.8 gal
